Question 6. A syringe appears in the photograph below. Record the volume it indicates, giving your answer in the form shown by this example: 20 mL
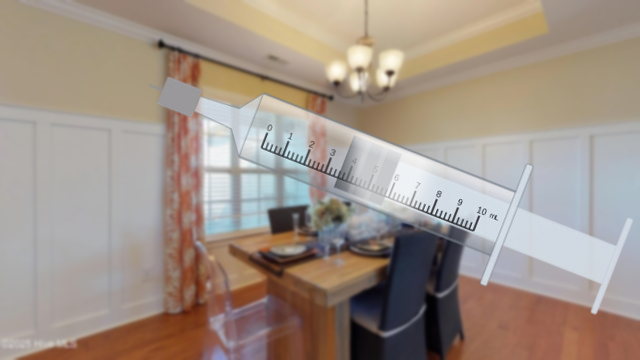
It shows 3.6 mL
